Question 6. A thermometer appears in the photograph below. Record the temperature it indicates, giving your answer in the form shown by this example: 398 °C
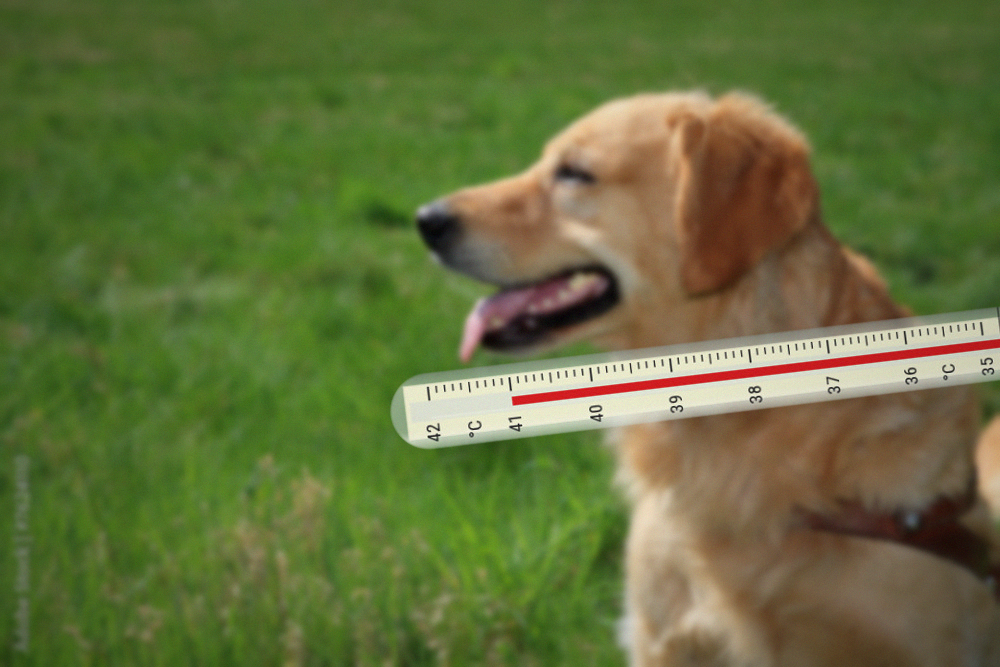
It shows 41 °C
